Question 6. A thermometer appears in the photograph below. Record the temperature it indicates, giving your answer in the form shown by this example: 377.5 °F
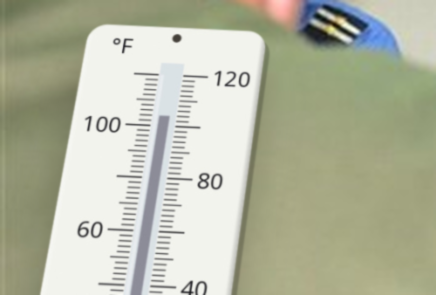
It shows 104 °F
